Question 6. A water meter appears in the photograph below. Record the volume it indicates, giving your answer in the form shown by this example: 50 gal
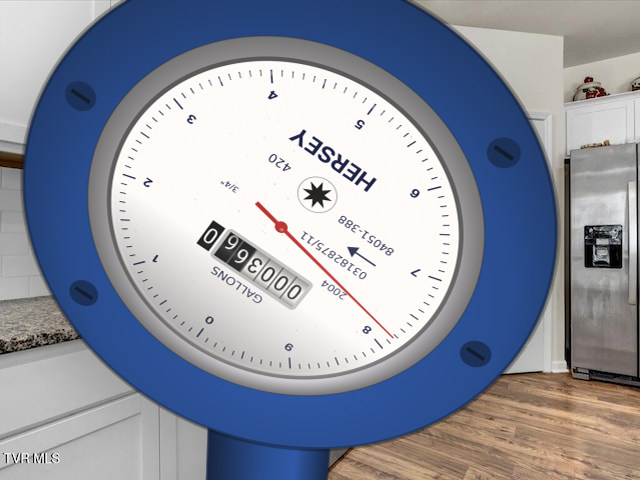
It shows 3657.8 gal
